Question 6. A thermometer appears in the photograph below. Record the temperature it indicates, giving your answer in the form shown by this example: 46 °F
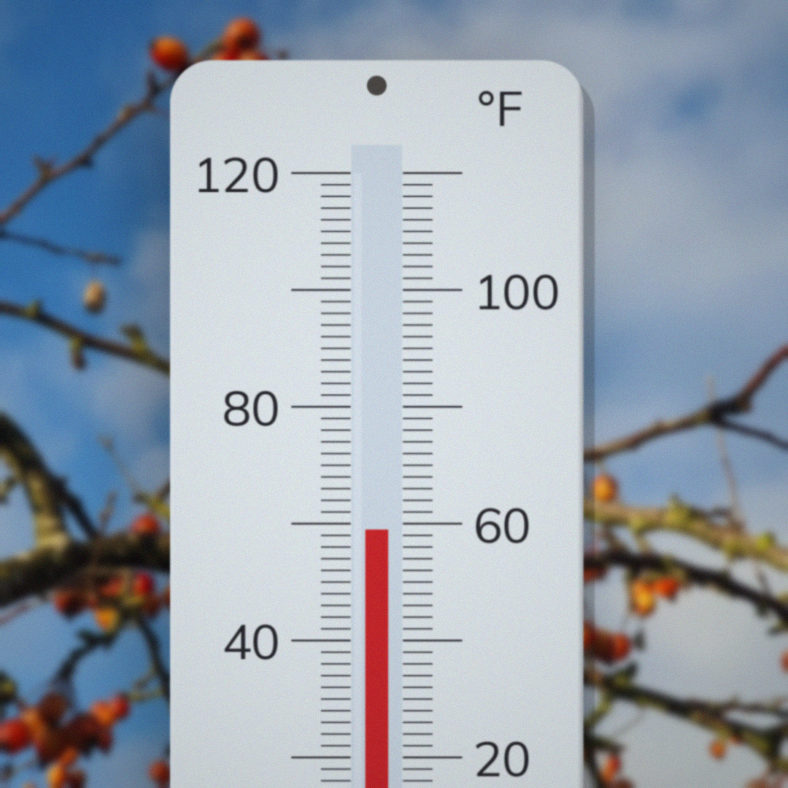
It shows 59 °F
